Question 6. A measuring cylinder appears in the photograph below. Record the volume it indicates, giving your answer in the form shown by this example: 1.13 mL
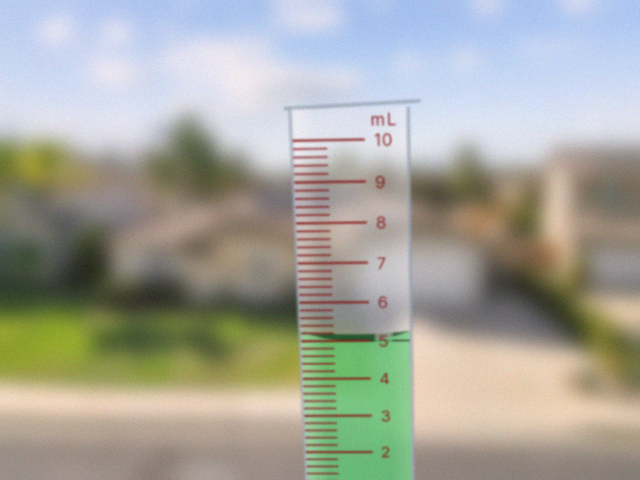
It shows 5 mL
